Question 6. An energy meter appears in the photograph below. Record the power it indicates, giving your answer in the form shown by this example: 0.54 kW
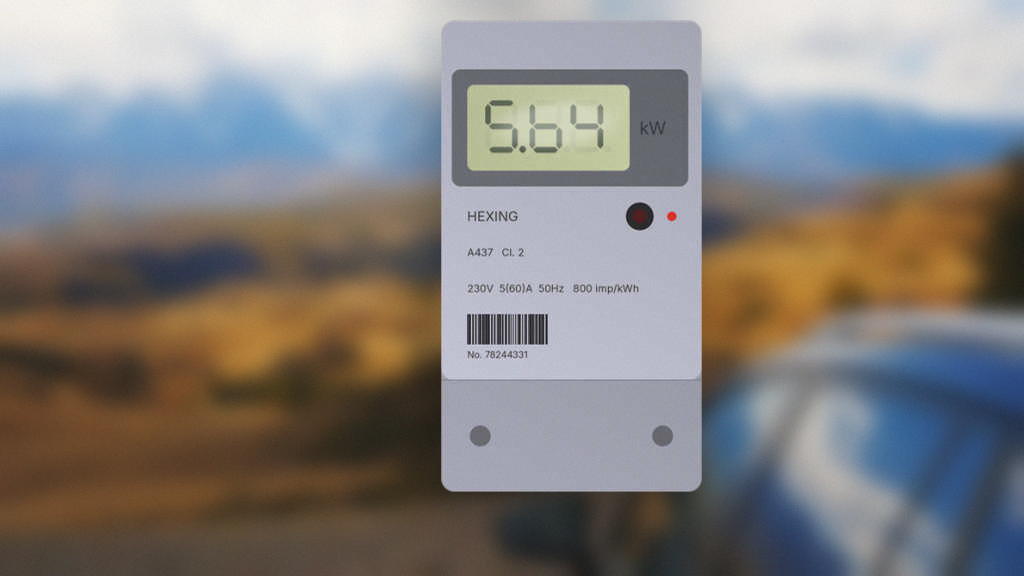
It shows 5.64 kW
